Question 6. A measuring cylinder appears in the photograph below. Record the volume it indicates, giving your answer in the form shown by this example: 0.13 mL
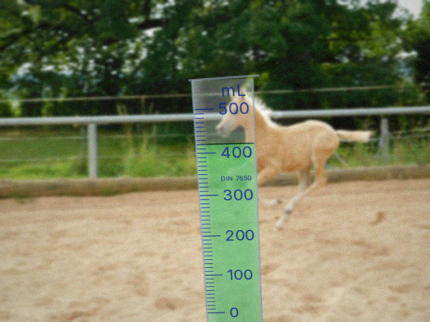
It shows 420 mL
